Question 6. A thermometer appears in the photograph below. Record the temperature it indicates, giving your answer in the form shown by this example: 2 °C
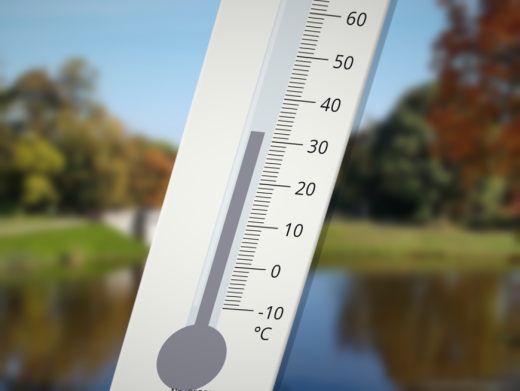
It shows 32 °C
